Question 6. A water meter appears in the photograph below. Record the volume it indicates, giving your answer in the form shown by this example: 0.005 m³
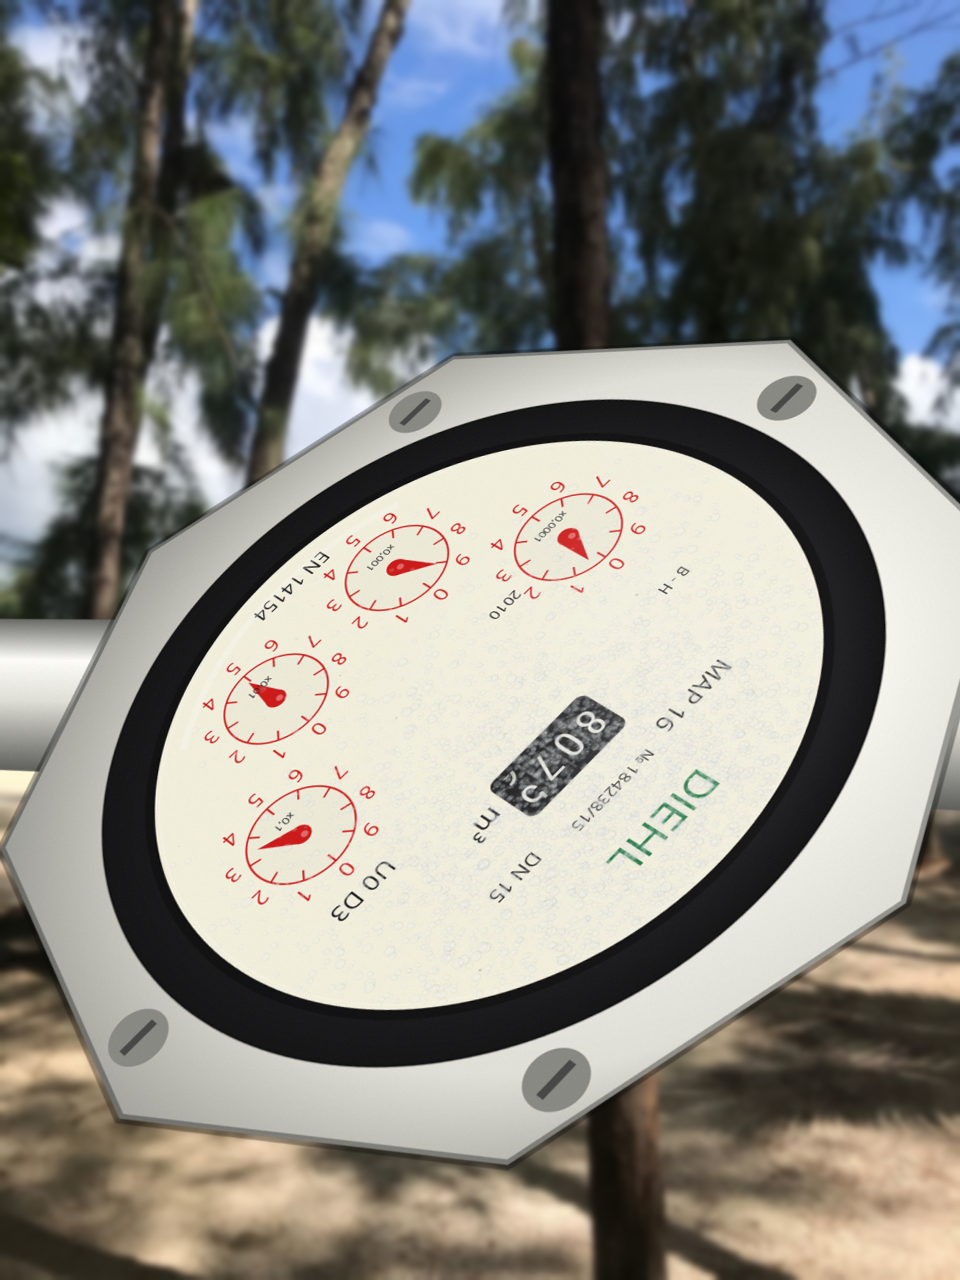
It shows 8075.3490 m³
